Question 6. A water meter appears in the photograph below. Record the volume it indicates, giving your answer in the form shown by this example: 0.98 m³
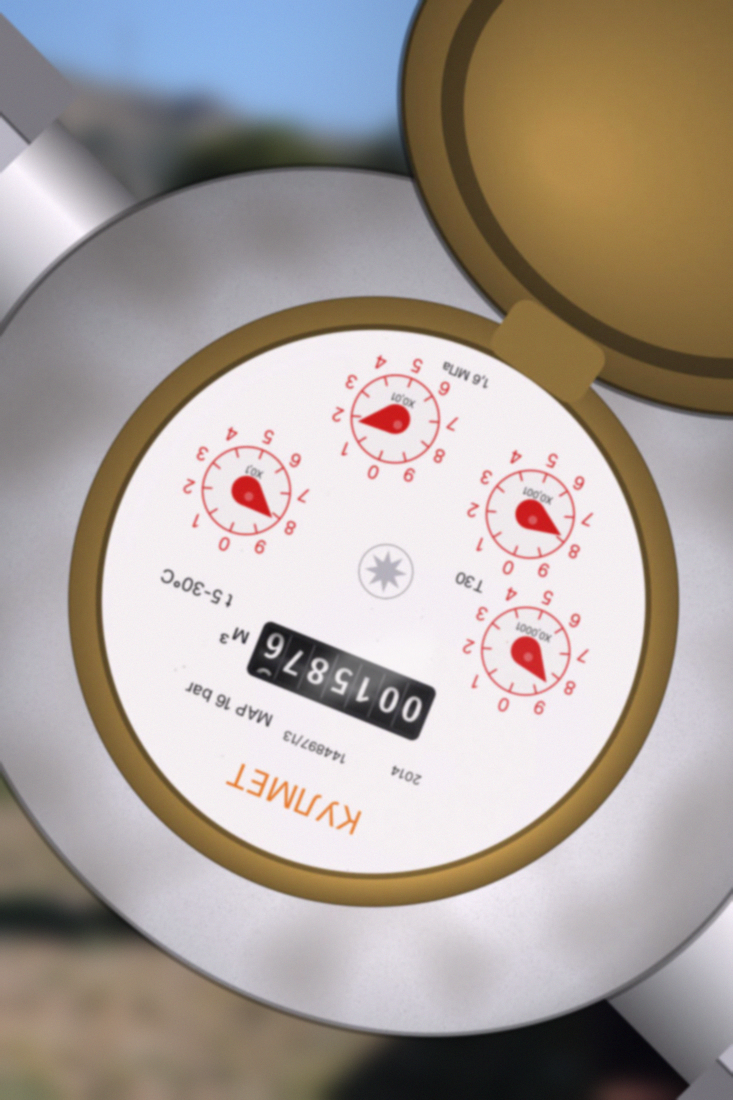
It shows 15875.8178 m³
